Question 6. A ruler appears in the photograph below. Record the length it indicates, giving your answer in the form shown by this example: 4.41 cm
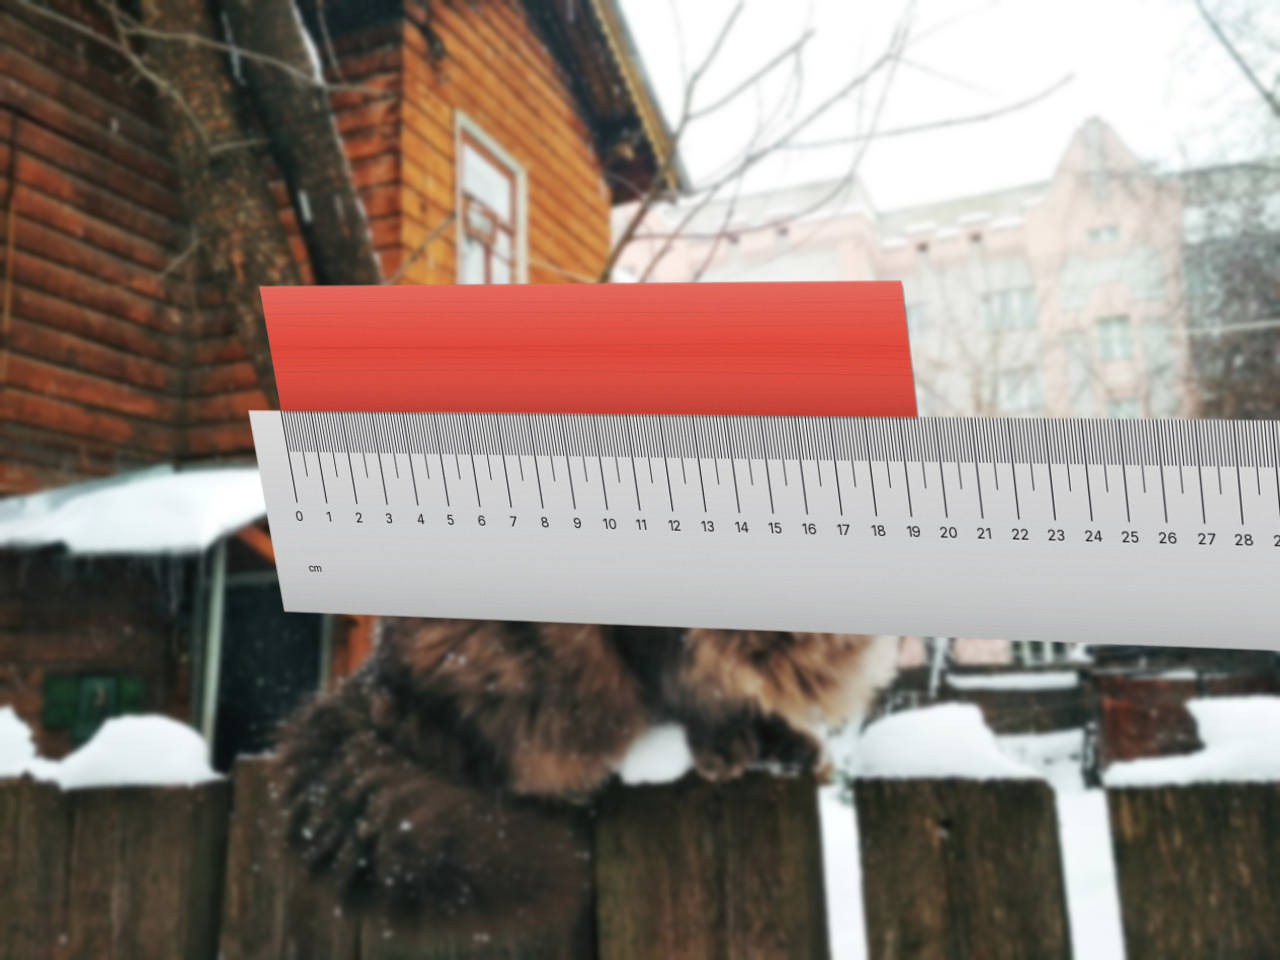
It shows 19.5 cm
